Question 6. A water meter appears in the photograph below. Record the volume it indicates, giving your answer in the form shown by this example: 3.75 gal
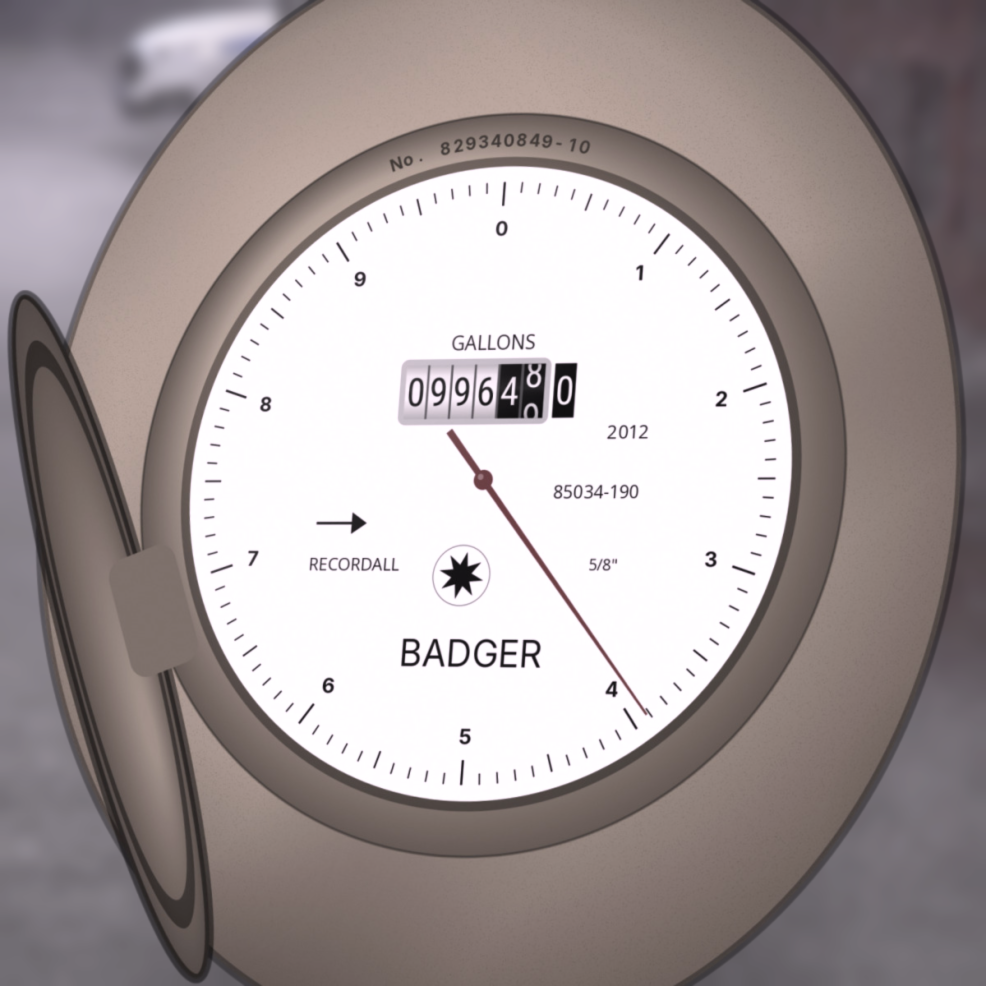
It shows 996483.9 gal
